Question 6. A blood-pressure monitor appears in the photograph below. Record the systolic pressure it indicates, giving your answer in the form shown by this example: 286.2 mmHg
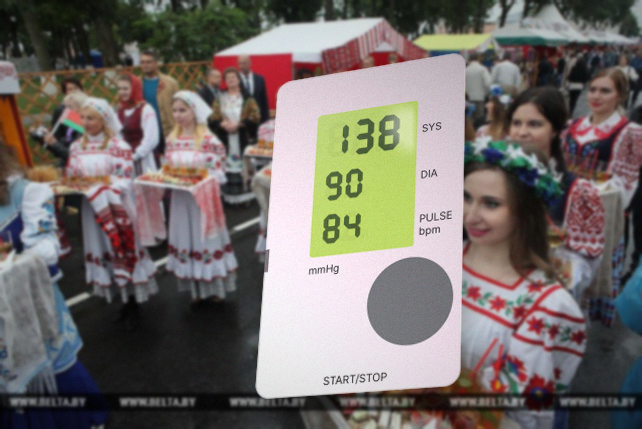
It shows 138 mmHg
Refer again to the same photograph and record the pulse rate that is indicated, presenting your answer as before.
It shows 84 bpm
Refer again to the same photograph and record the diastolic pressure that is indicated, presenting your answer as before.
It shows 90 mmHg
